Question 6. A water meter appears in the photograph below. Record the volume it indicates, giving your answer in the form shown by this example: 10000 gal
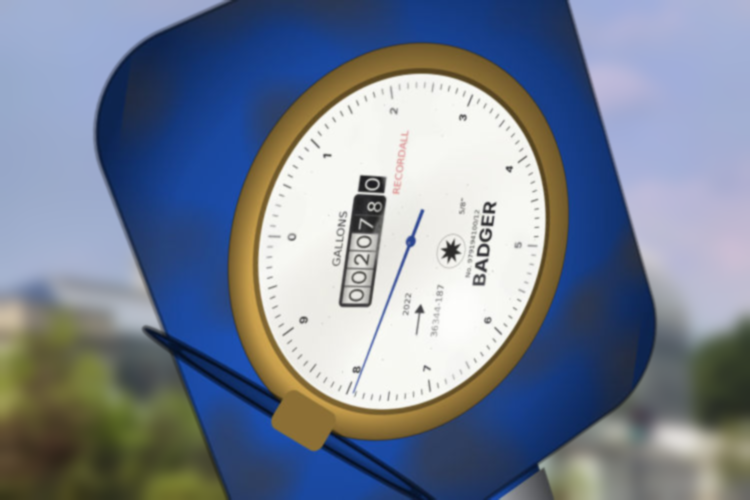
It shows 20777.9 gal
